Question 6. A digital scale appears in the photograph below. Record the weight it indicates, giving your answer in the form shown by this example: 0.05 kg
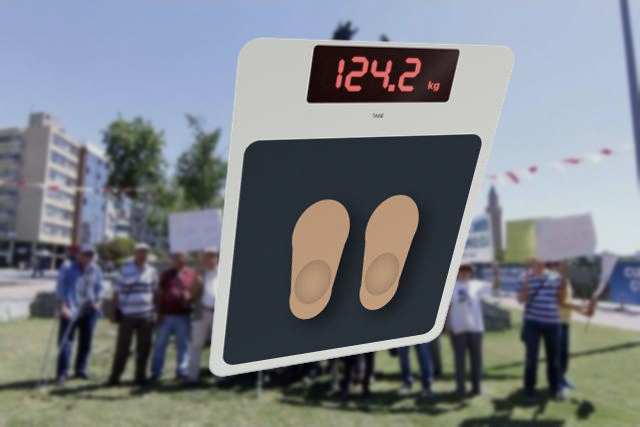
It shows 124.2 kg
